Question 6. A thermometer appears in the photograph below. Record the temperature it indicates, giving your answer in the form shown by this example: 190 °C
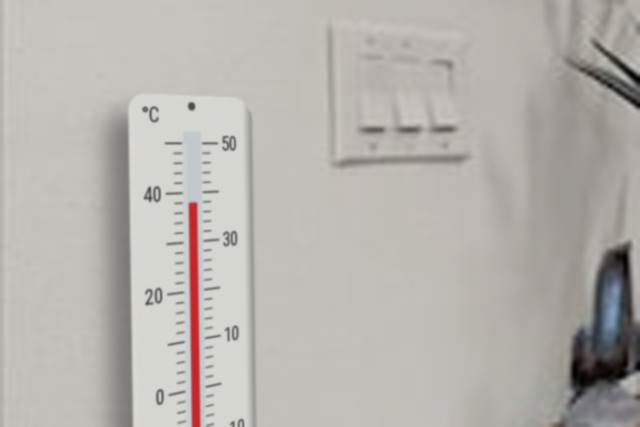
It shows 38 °C
